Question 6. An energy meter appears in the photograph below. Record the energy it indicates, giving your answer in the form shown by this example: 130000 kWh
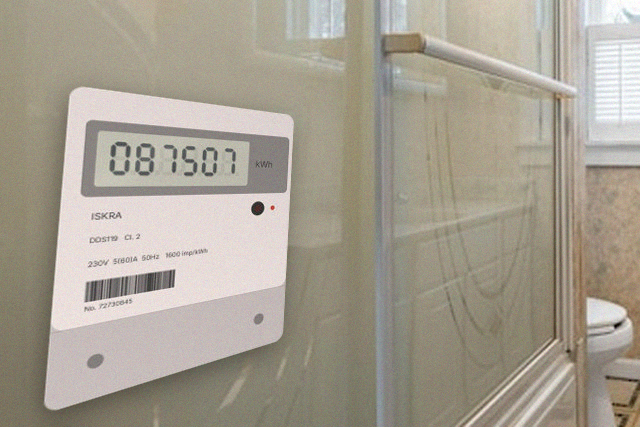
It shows 87507 kWh
